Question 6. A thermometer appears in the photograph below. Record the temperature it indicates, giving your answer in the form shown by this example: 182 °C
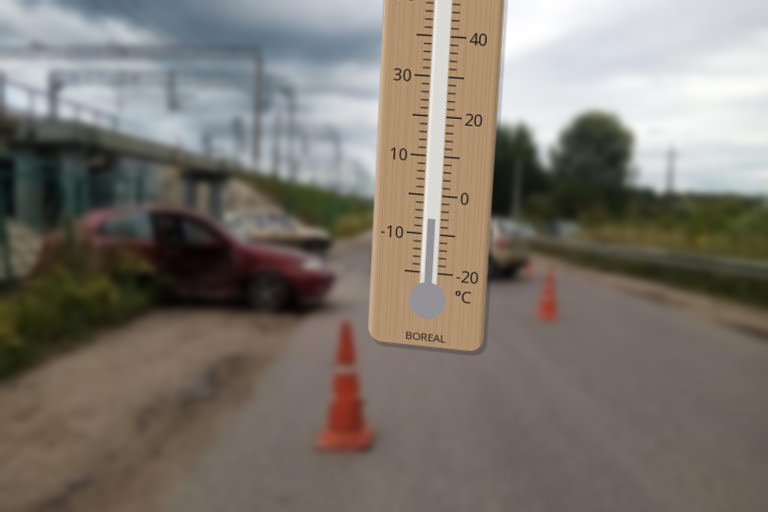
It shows -6 °C
